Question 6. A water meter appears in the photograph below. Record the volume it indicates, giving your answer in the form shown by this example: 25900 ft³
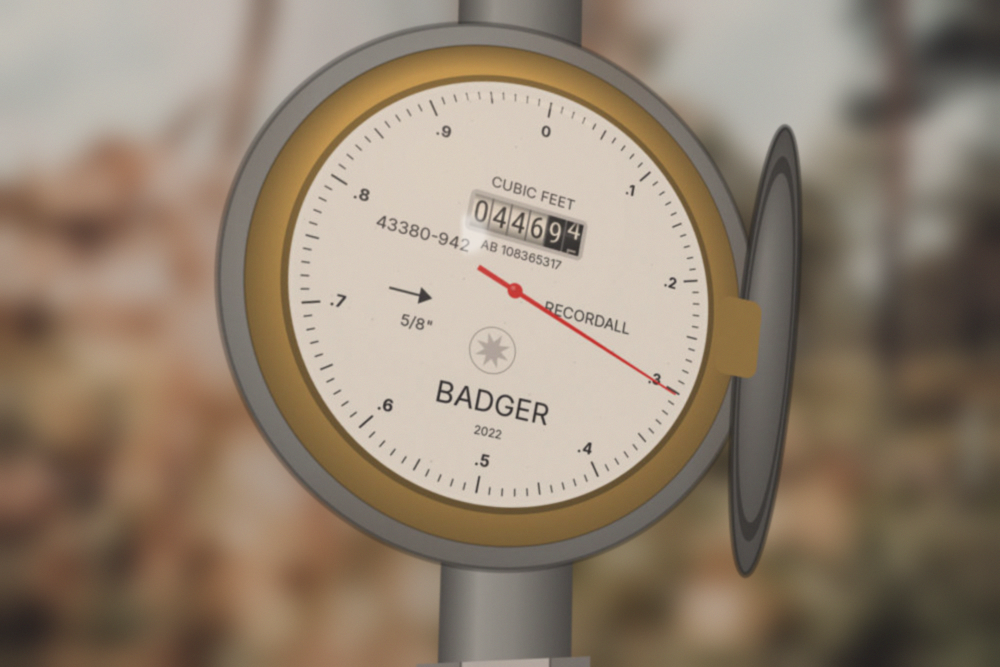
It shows 44694.30 ft³
